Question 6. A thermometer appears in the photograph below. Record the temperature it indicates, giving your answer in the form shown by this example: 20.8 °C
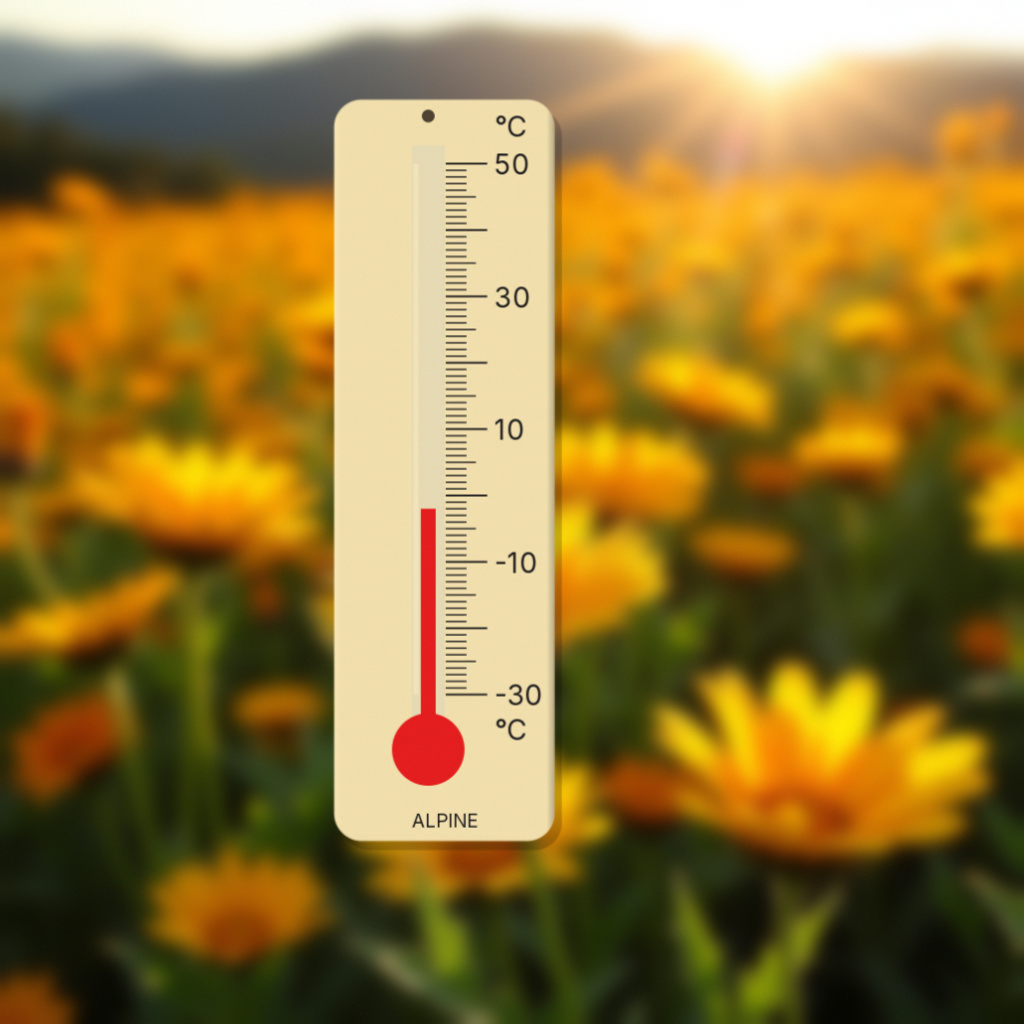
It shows -2 °C
